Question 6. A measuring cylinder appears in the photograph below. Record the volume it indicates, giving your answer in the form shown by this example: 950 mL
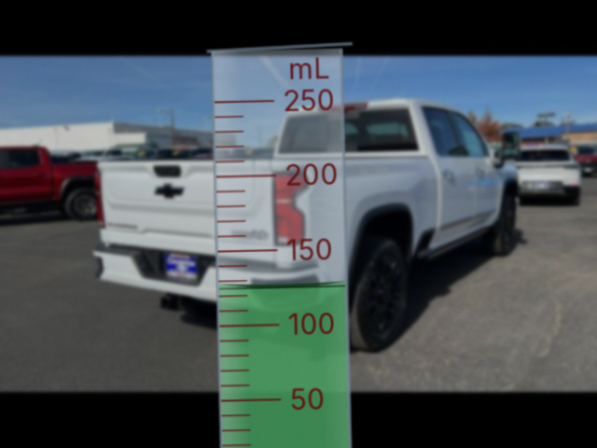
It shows 125 mL
